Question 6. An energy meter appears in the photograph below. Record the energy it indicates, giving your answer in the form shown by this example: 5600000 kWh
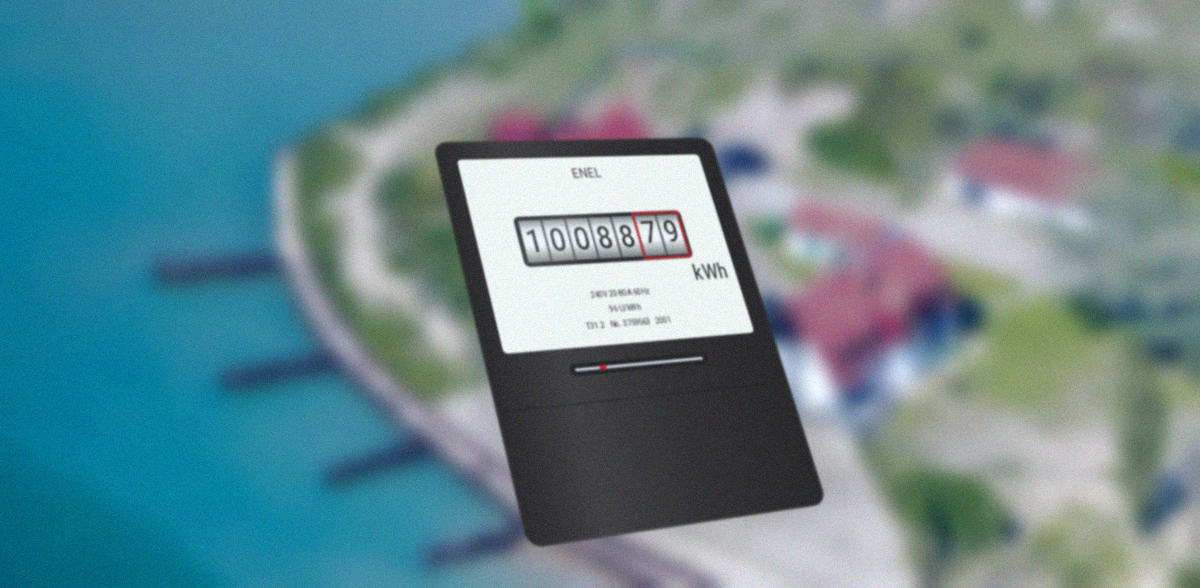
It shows 10088.79 kWh
